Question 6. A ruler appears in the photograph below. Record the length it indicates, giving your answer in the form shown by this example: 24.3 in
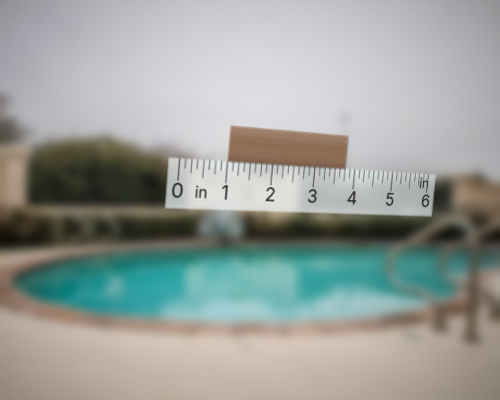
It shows 2.75 in
